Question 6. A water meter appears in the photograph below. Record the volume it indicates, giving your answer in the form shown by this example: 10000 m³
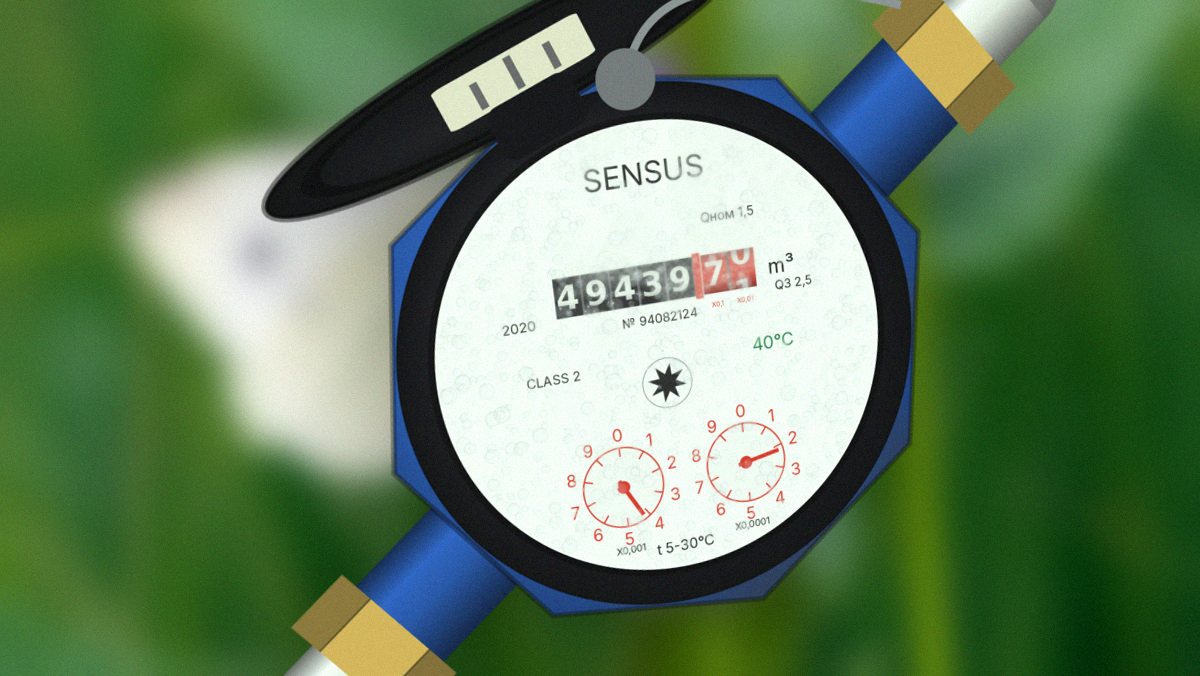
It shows 49439.7042 m³
